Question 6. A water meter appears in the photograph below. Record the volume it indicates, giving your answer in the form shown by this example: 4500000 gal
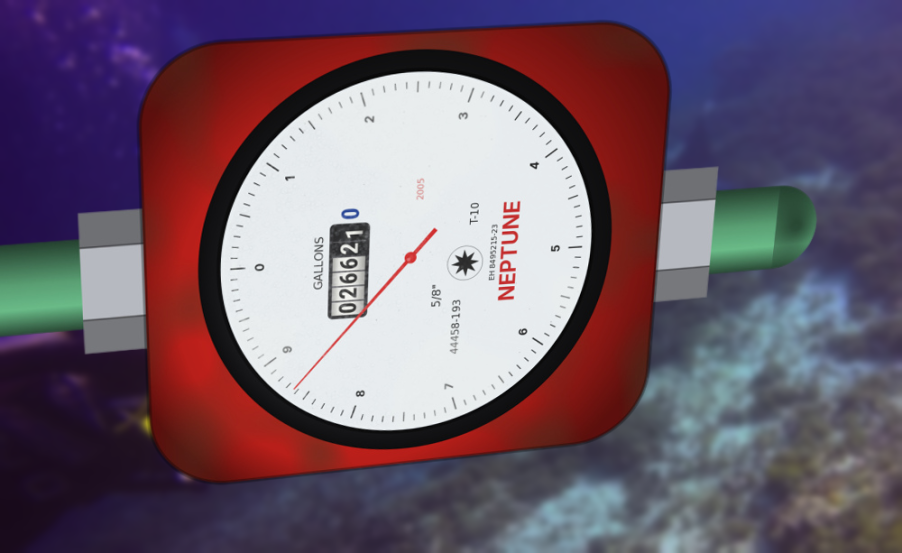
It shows 266208.6 gal
